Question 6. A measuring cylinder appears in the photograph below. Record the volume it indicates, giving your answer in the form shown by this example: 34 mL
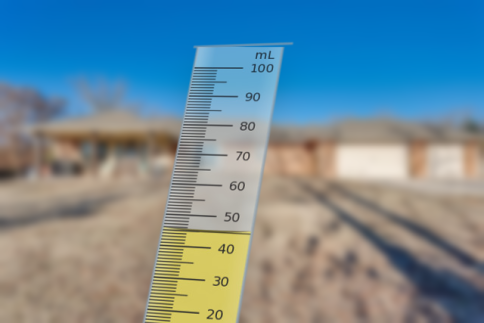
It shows 45 mL
